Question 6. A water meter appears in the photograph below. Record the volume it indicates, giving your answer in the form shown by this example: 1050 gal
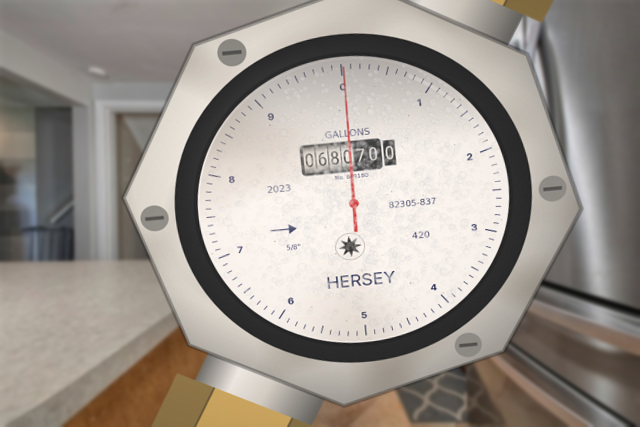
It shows 680700.0 gal
